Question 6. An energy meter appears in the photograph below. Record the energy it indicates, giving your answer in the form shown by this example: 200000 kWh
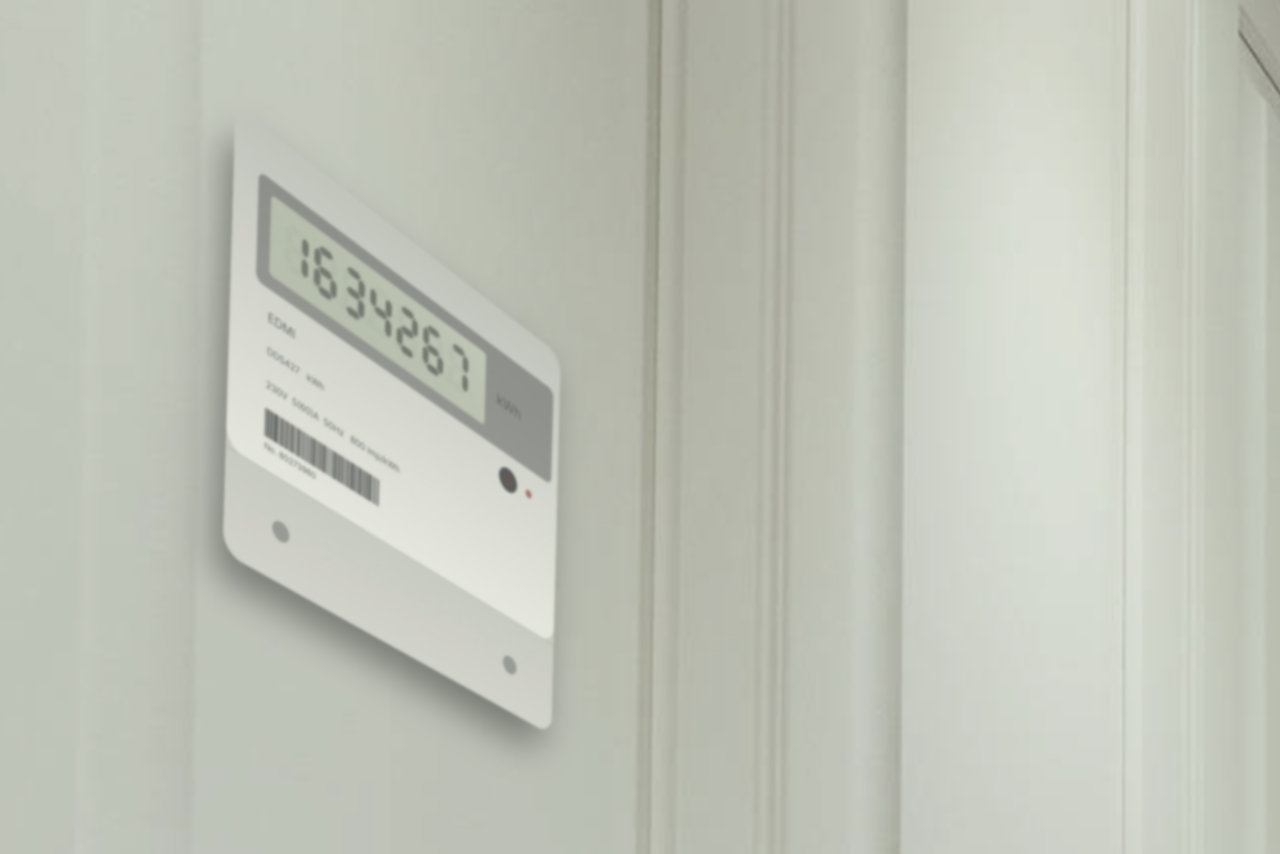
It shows 1634267 kWh
